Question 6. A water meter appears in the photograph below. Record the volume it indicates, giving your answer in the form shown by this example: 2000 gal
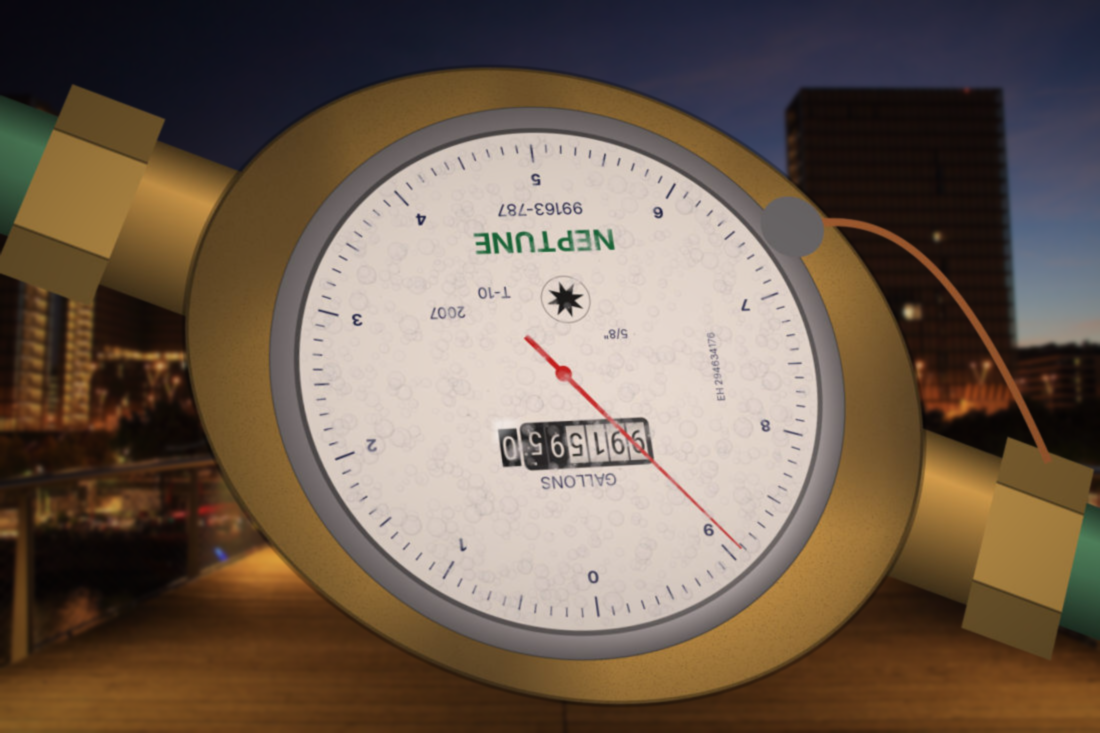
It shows 9915948.9 gal
